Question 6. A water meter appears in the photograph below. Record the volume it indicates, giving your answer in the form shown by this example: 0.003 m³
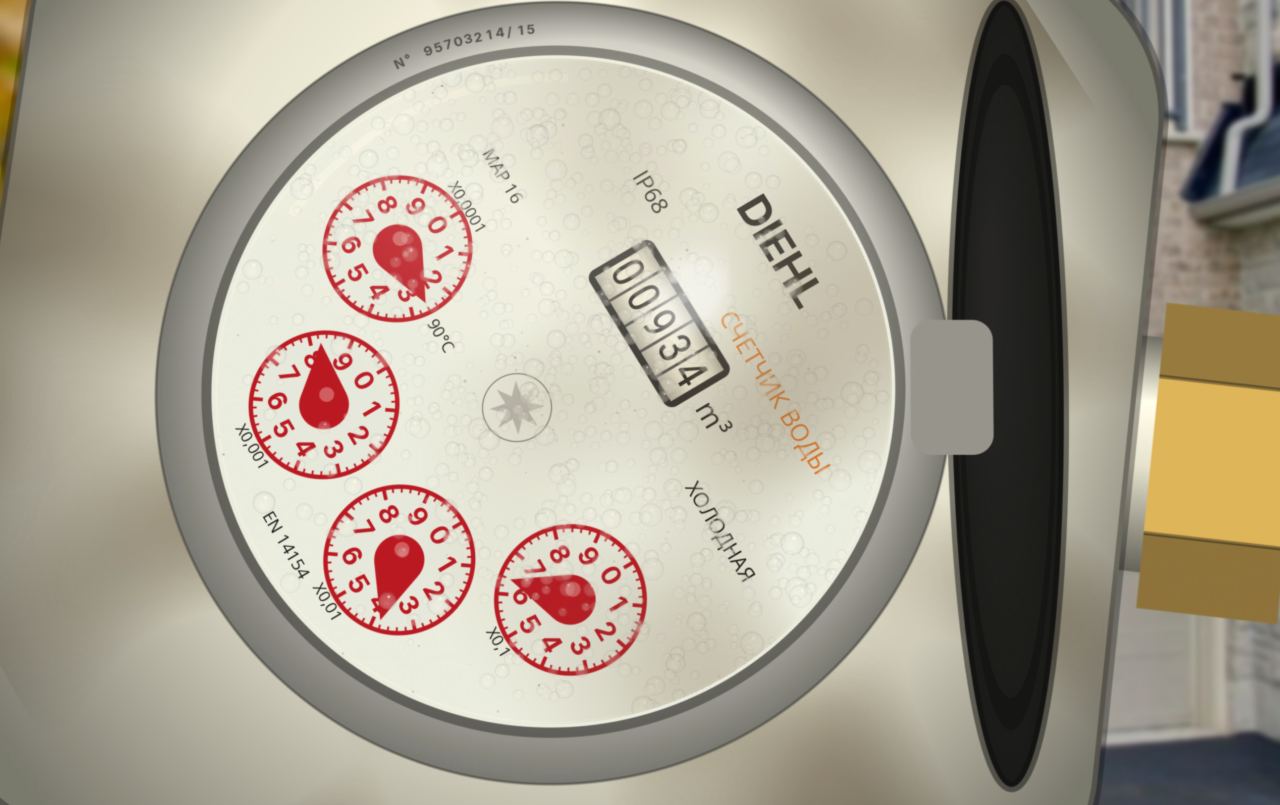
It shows 934.6382 m³
